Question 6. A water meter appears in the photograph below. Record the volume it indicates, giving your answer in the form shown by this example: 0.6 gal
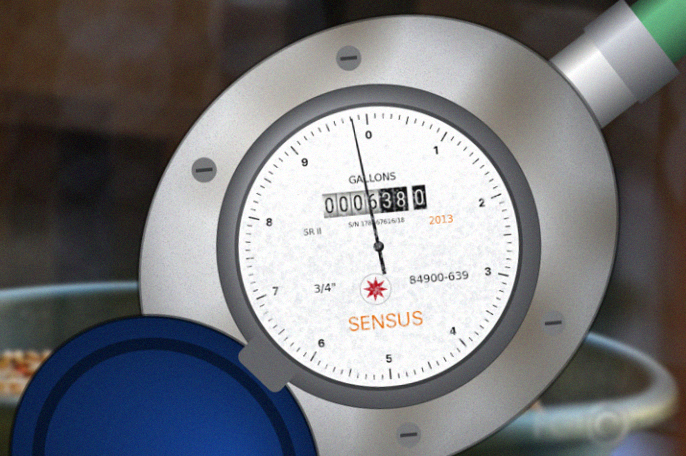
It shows 6379.8 gal
